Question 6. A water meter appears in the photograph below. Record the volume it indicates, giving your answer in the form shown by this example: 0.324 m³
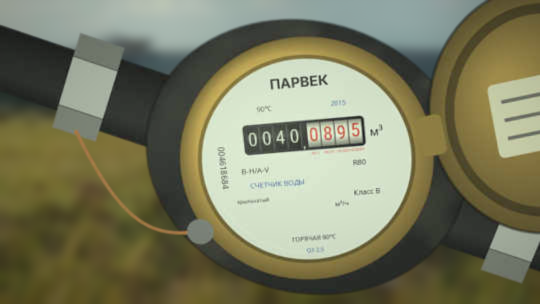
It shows 40.0895 m³
